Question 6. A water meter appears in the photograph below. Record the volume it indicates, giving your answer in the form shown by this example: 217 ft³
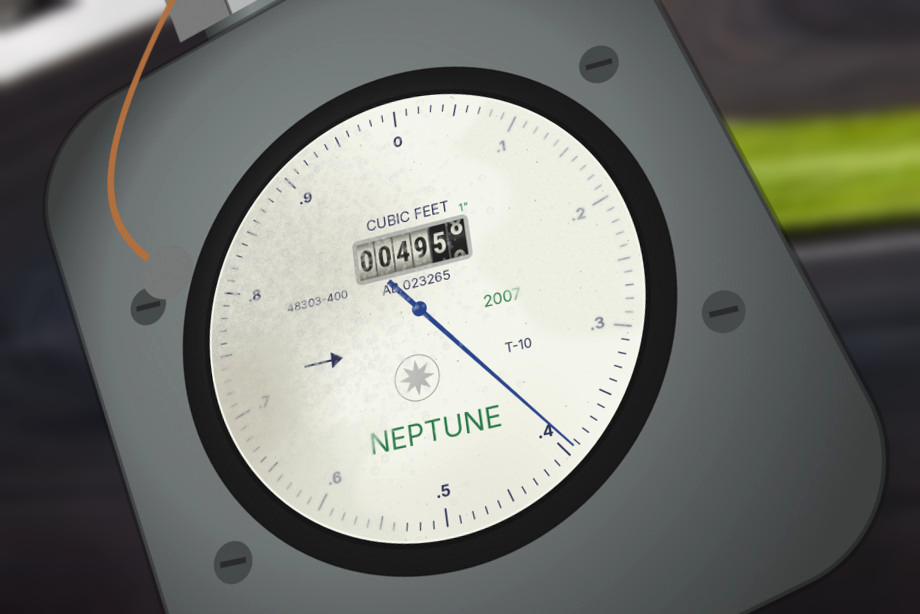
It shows 4958.39 ft³
